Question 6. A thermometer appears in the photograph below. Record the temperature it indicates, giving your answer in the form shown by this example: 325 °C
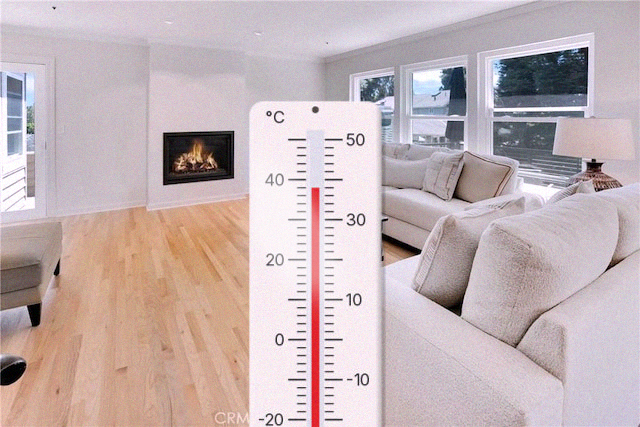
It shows 38 °C
